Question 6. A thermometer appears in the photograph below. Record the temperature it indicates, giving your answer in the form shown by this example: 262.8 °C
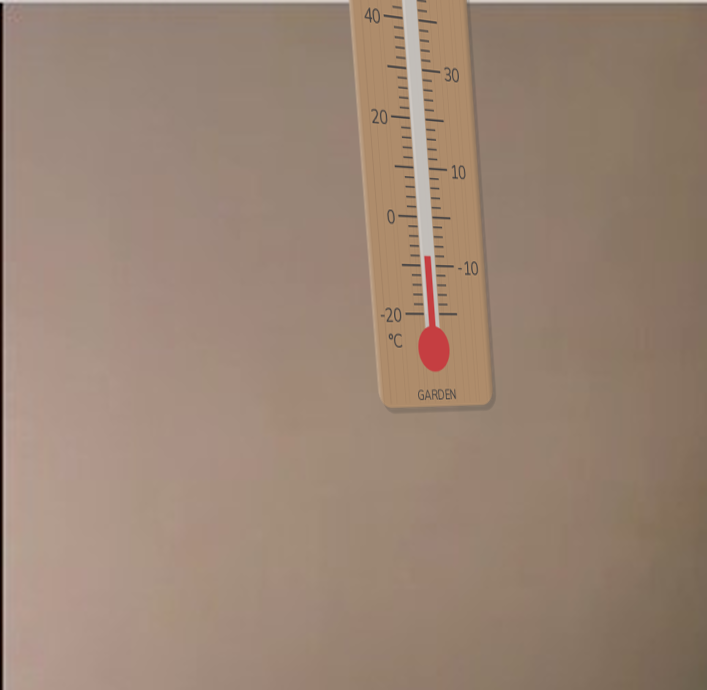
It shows -8 °C
